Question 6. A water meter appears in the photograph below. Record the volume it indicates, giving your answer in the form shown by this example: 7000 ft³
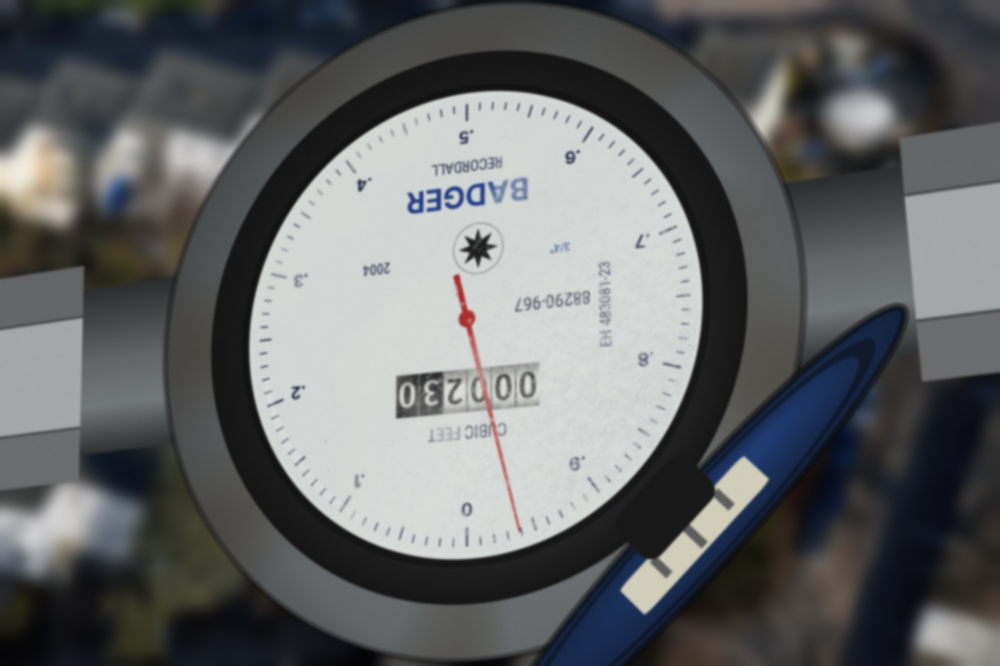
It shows 229.96 ft³
